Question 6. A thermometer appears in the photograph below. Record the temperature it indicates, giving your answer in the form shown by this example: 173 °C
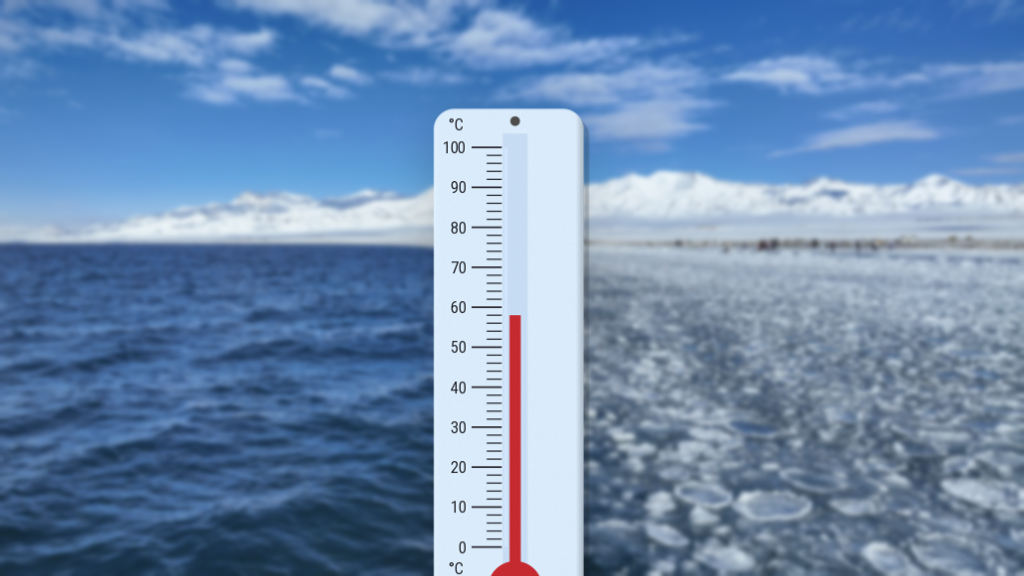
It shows 58 °C
